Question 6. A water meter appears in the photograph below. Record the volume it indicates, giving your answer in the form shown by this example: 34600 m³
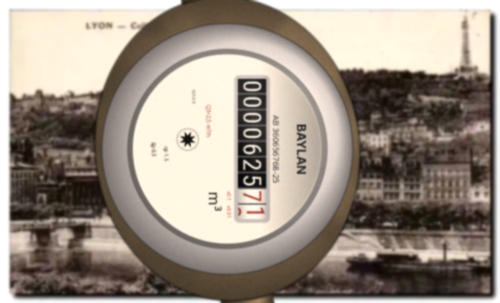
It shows 625.71 m³
